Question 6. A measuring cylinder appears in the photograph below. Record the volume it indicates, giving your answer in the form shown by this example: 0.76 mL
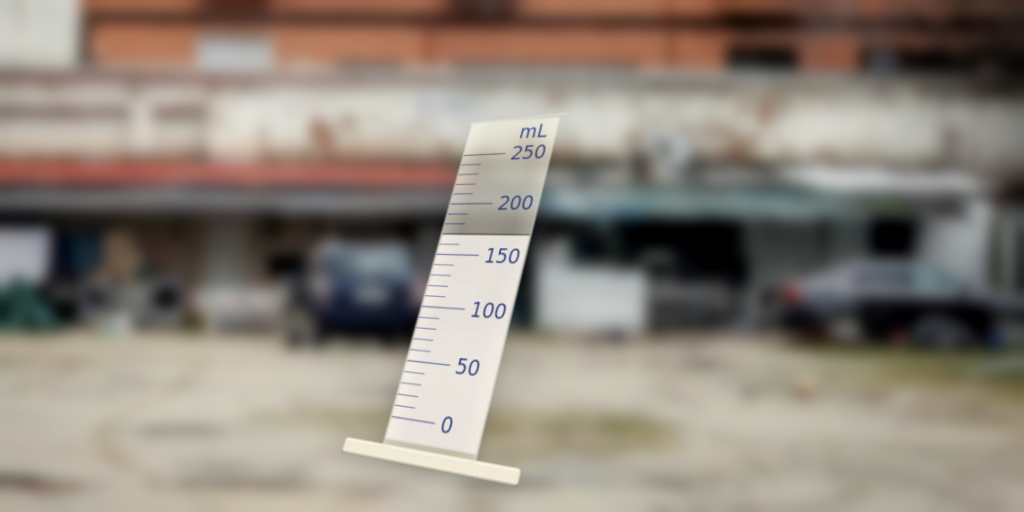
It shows 170 mL
